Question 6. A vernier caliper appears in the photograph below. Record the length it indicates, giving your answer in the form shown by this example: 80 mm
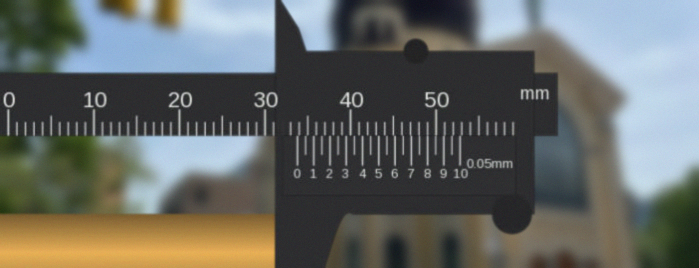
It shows 33.8 mm
